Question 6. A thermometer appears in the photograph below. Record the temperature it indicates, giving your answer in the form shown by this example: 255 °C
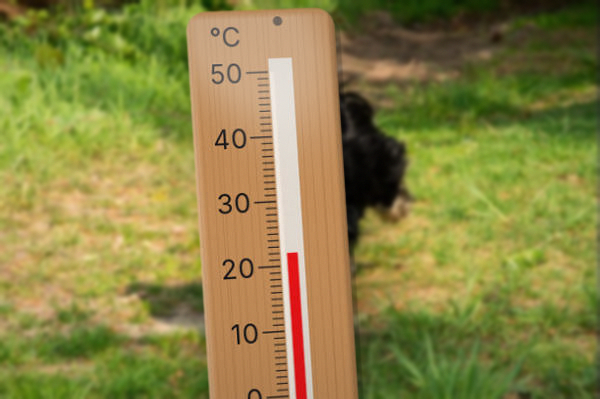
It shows 22 °C
